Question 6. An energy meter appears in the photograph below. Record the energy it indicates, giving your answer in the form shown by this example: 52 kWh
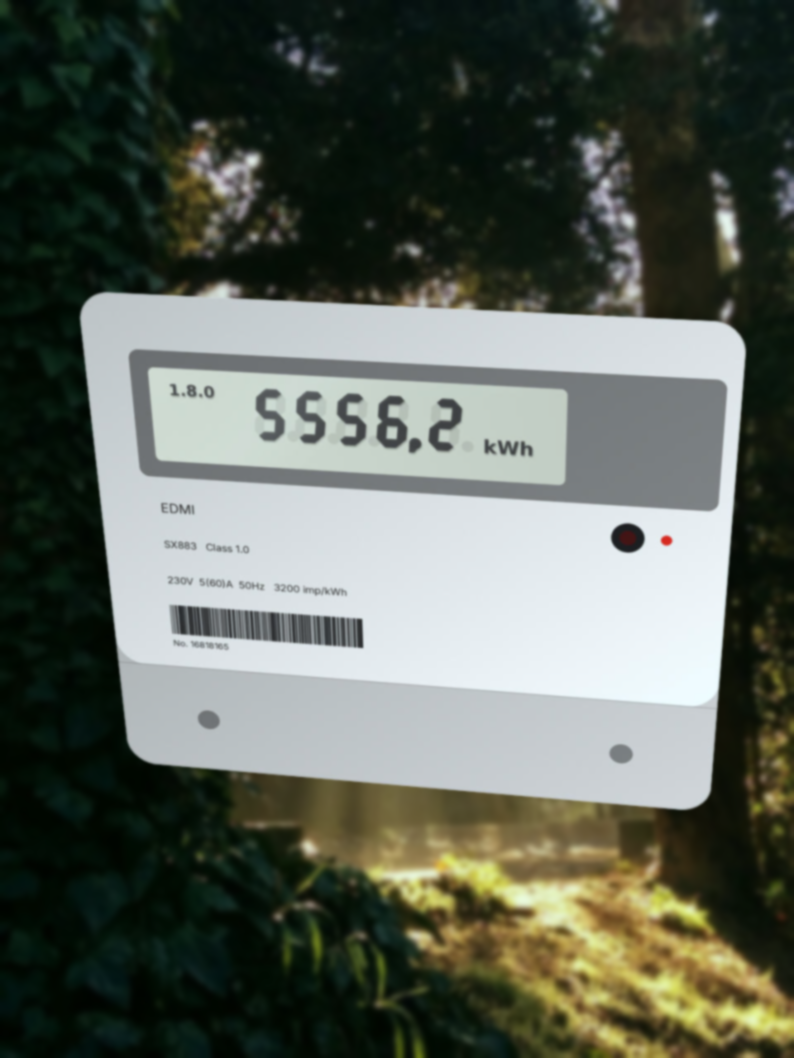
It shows 5556.2 kWh
